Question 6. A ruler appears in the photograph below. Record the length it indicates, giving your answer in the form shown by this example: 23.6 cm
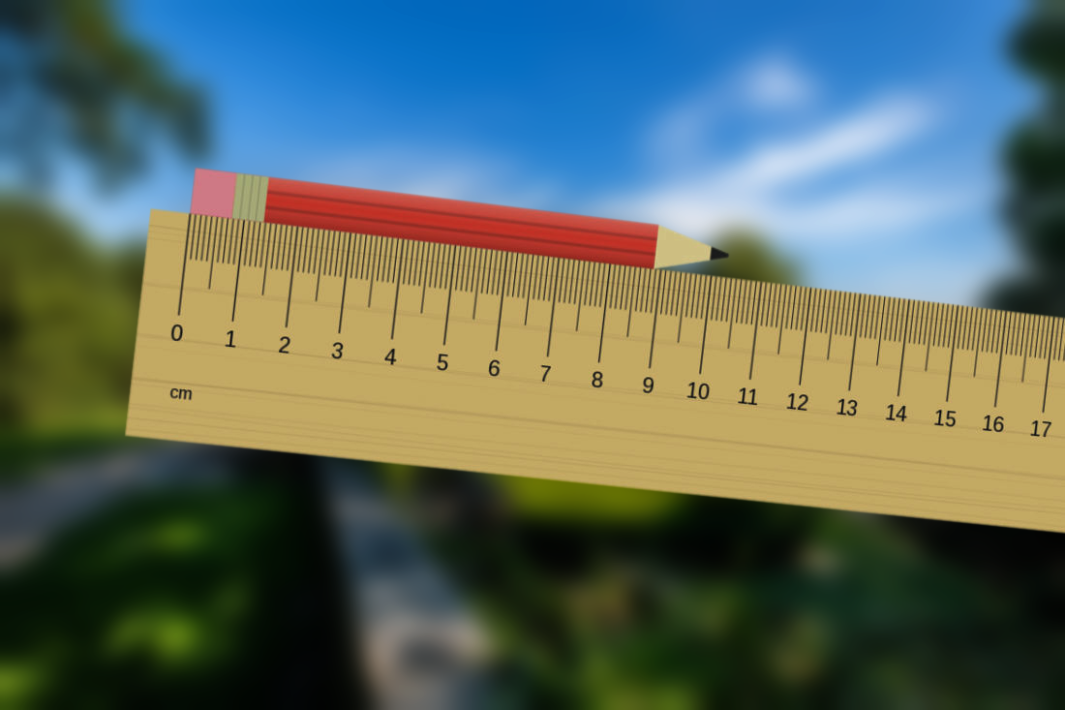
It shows 10.3 cm
